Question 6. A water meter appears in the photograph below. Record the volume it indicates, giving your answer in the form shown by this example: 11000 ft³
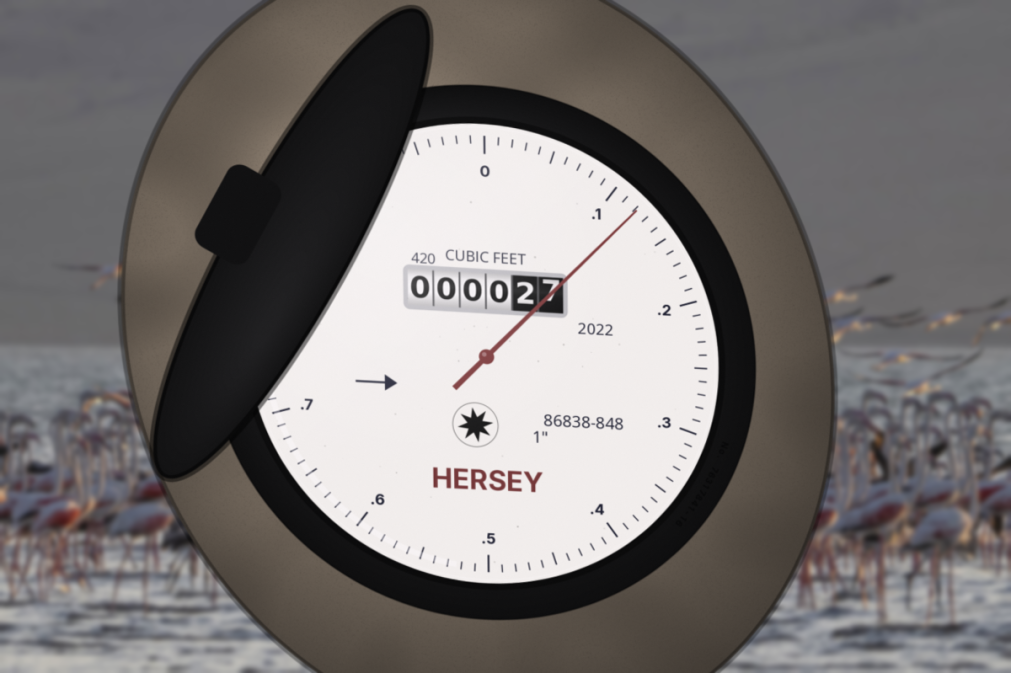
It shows 27.12 ft³
